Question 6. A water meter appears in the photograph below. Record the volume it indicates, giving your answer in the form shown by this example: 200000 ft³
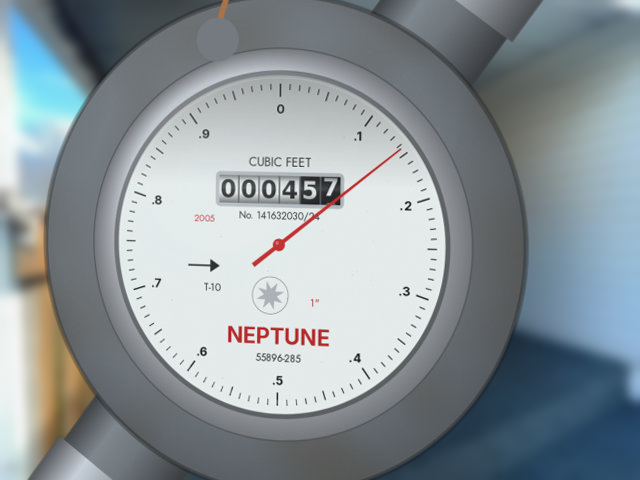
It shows 457.14 ft³
